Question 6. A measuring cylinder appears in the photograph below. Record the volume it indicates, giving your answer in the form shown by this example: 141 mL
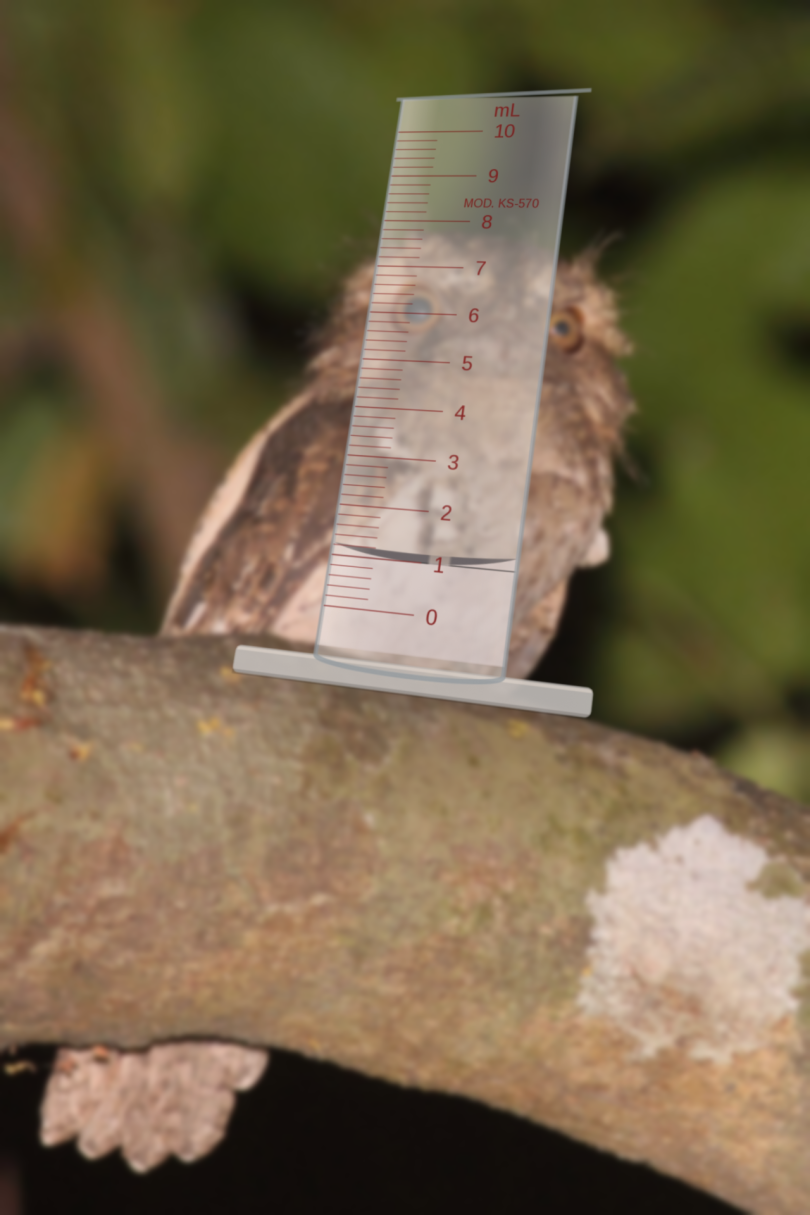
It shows 1 mL
